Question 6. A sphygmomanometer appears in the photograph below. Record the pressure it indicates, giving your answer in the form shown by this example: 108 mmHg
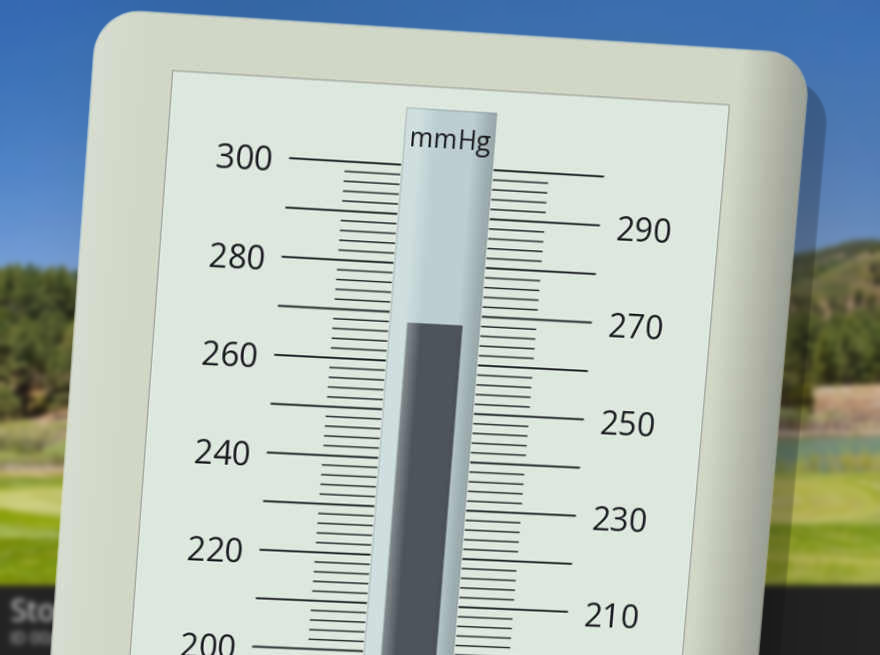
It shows 268 mmHg
